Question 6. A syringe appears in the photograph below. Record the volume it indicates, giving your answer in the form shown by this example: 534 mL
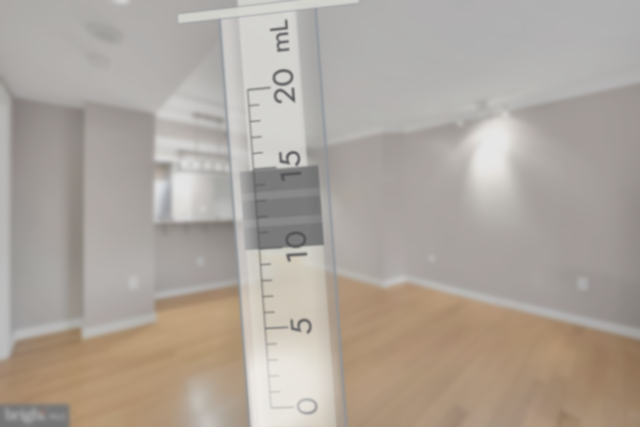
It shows 10 mL
